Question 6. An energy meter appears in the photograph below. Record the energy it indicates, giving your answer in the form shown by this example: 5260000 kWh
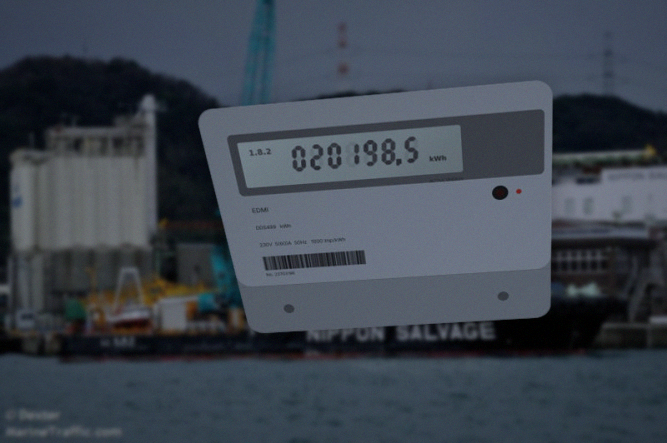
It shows 20198.5 kWh
